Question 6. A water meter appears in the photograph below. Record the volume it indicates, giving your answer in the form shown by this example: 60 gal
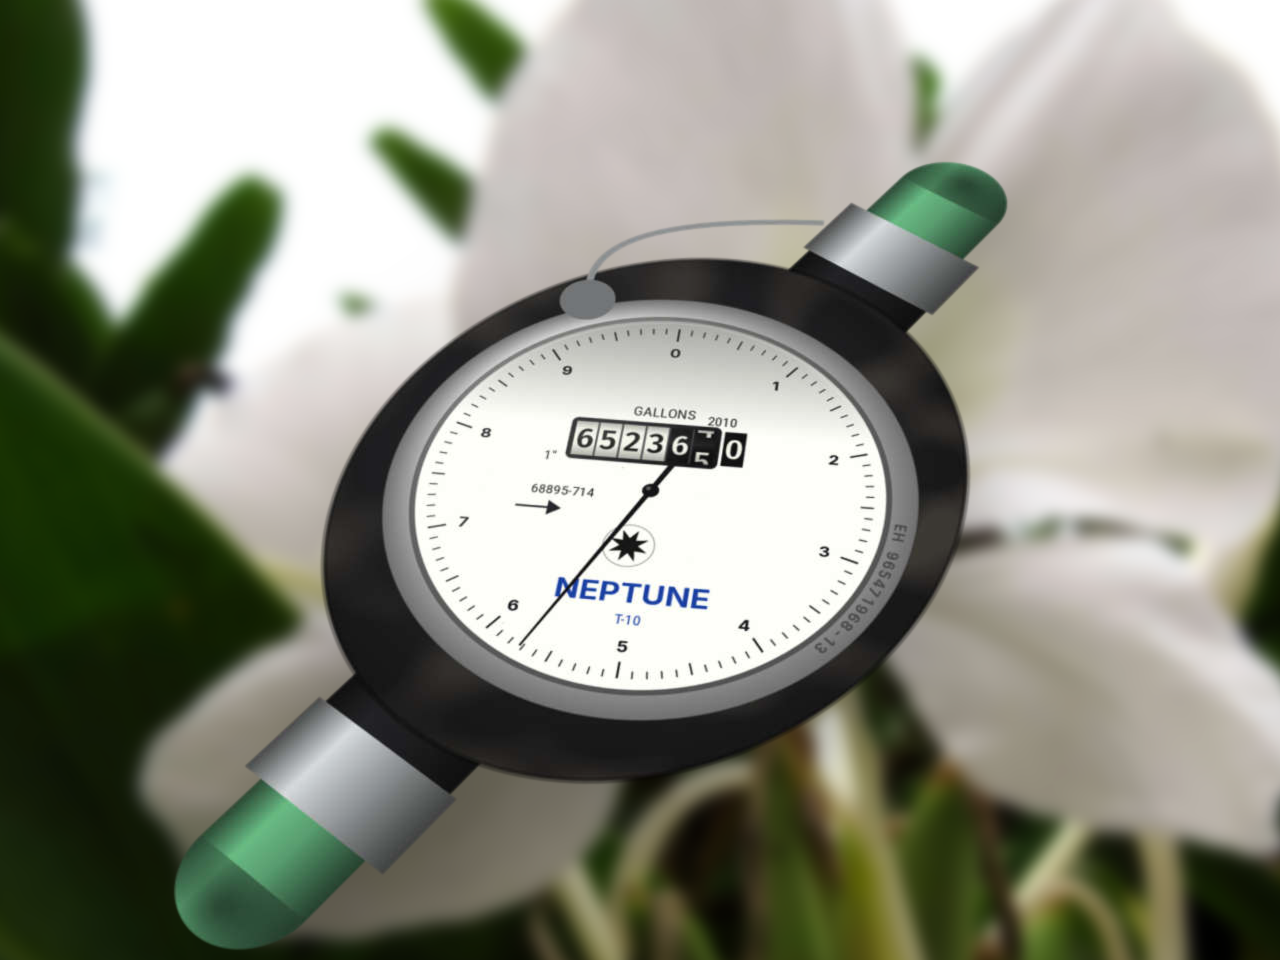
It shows 6523645.7 gal
